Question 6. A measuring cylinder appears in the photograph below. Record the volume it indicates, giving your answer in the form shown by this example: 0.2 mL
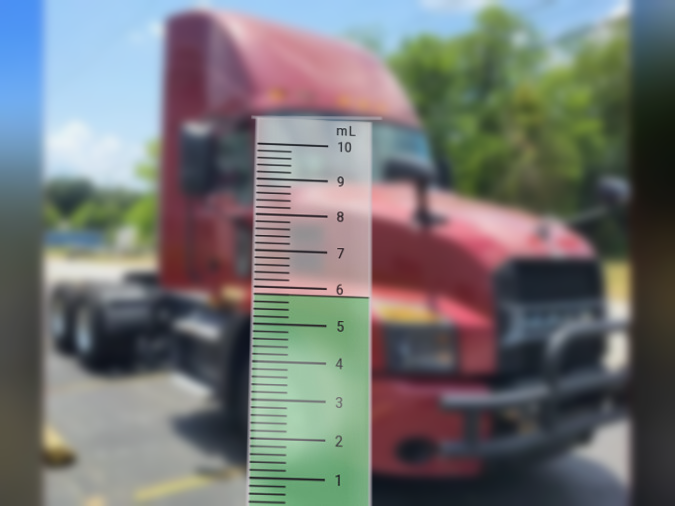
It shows 5.8 mL
